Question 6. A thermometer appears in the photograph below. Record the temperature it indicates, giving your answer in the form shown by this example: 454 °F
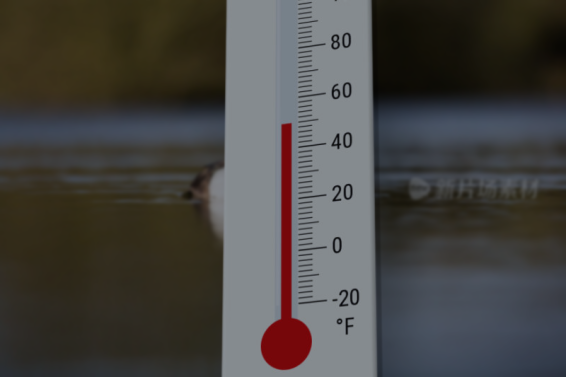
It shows 50 °F
